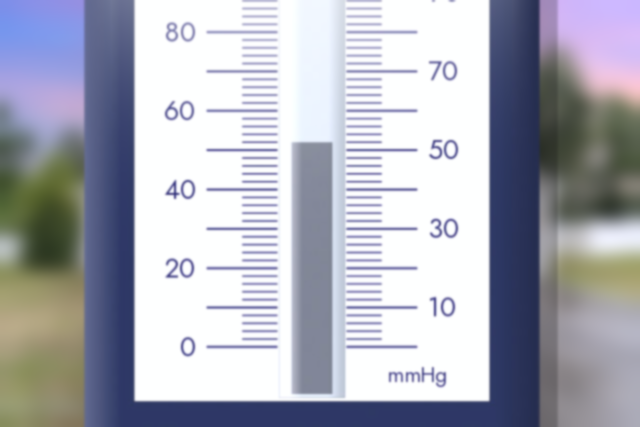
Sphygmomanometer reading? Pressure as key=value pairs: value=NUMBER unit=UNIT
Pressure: value=52 unit=mmHg
